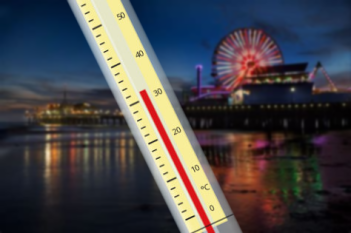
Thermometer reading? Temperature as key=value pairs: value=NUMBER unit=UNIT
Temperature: value=32 unit=°C
